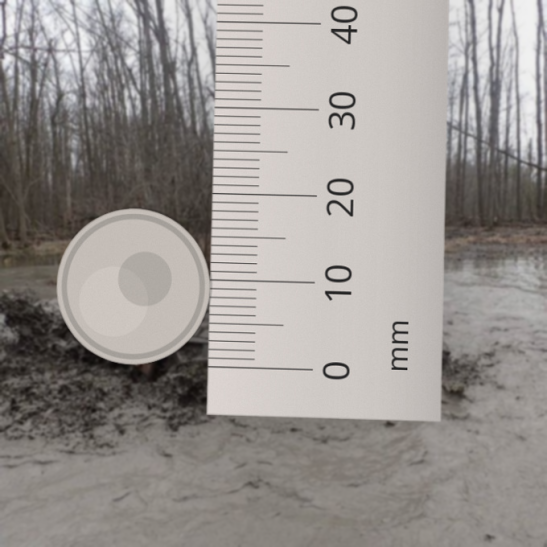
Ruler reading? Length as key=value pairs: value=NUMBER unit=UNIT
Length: value=18 unit=mm
